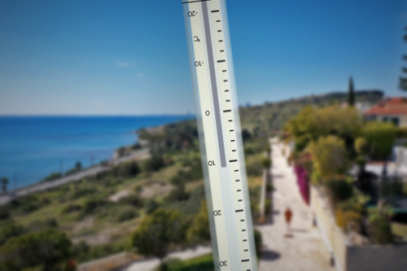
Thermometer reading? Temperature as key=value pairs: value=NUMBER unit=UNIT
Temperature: value=11 unit=°C
